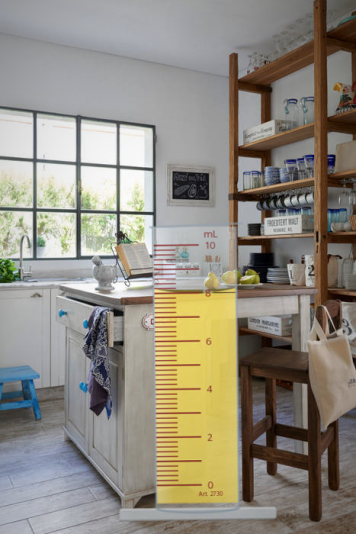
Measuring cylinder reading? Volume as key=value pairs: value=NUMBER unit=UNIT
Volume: value=8 unit=mL
